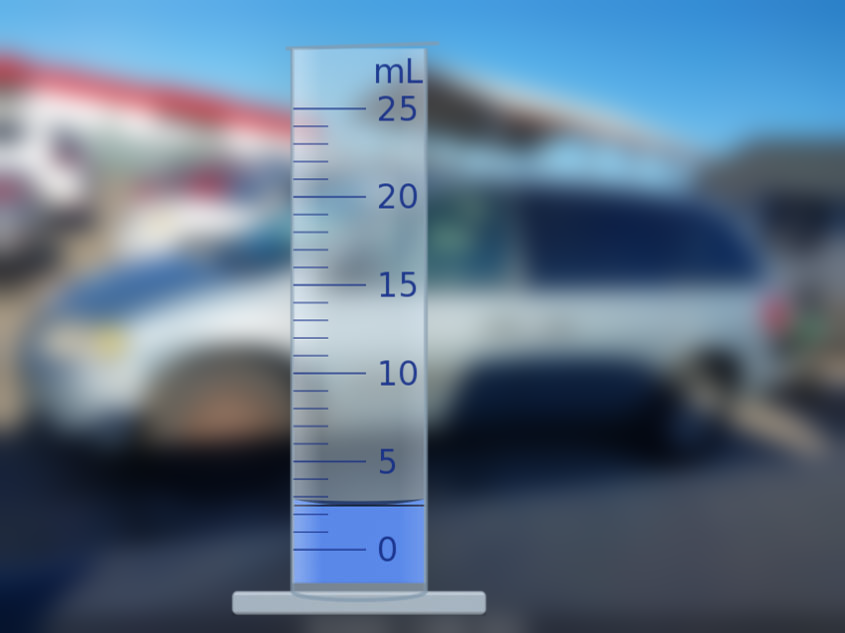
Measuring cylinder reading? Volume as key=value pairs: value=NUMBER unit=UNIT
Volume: value=2.5 unit=mL
